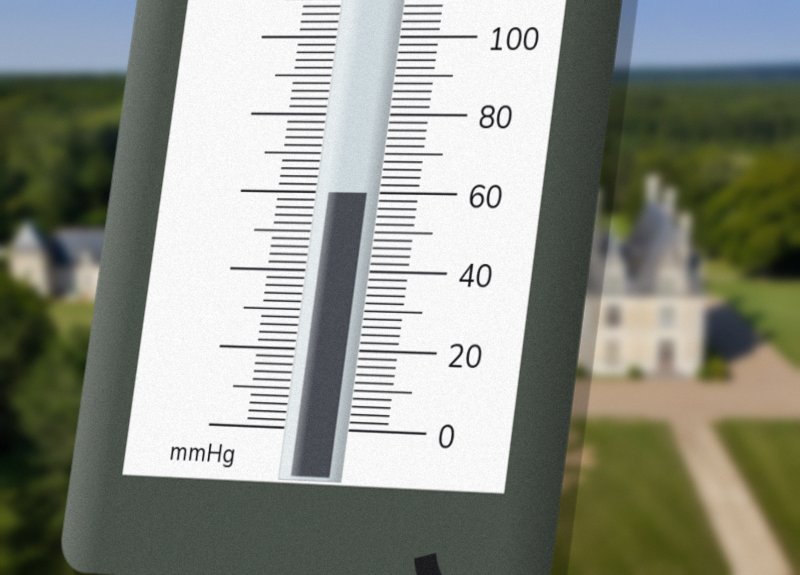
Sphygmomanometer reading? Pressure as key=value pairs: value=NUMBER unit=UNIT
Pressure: value=60 unit=mmHg
